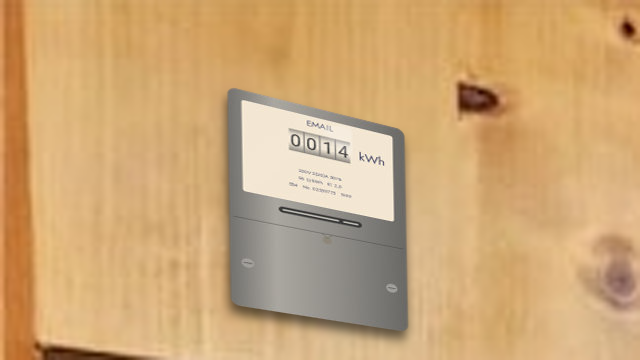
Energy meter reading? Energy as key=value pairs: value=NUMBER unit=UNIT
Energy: value=14 unit=kWh
